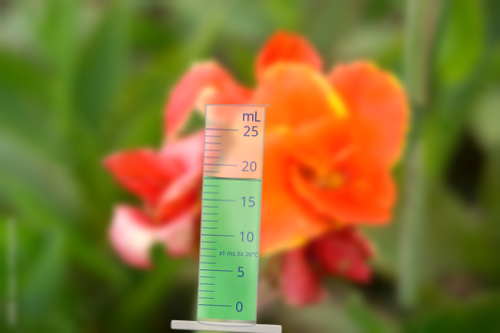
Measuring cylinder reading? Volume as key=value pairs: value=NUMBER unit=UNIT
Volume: value=18 unit=mL
